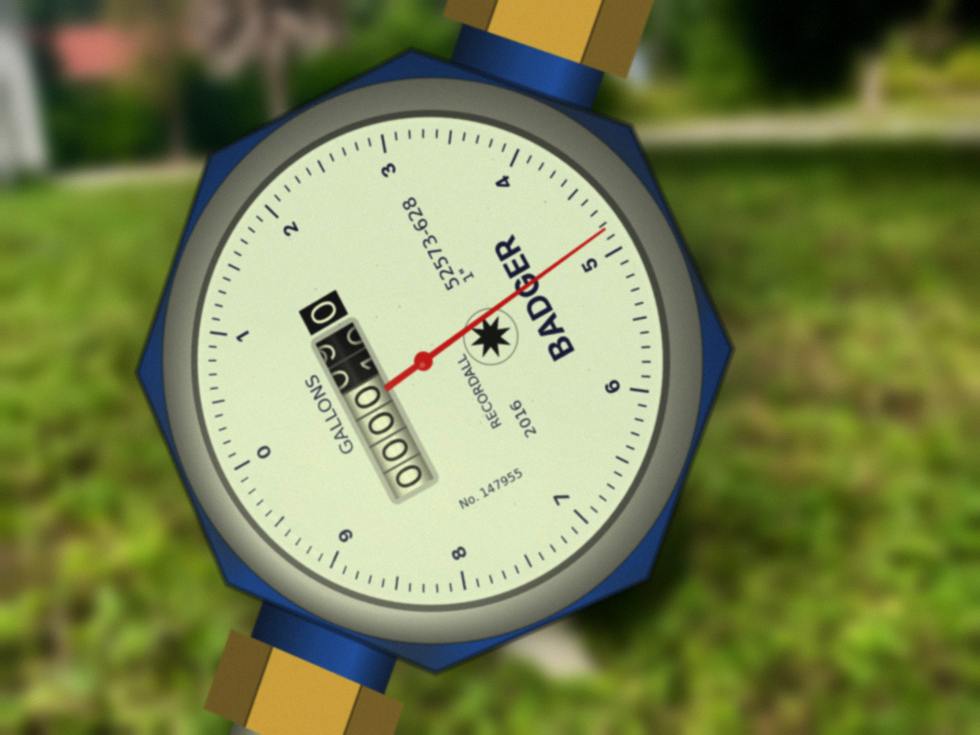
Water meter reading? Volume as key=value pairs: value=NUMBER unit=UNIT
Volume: value=94.8 unit=gal
